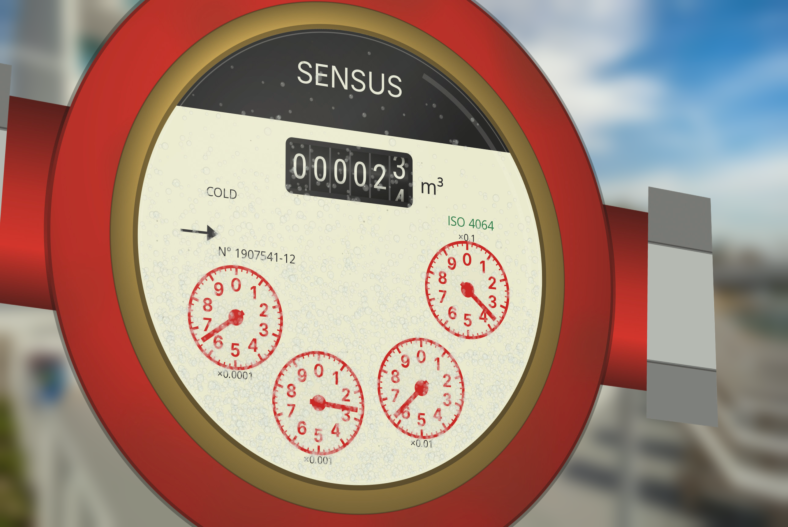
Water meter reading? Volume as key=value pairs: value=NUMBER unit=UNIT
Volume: value=23.3626 unit=m³
